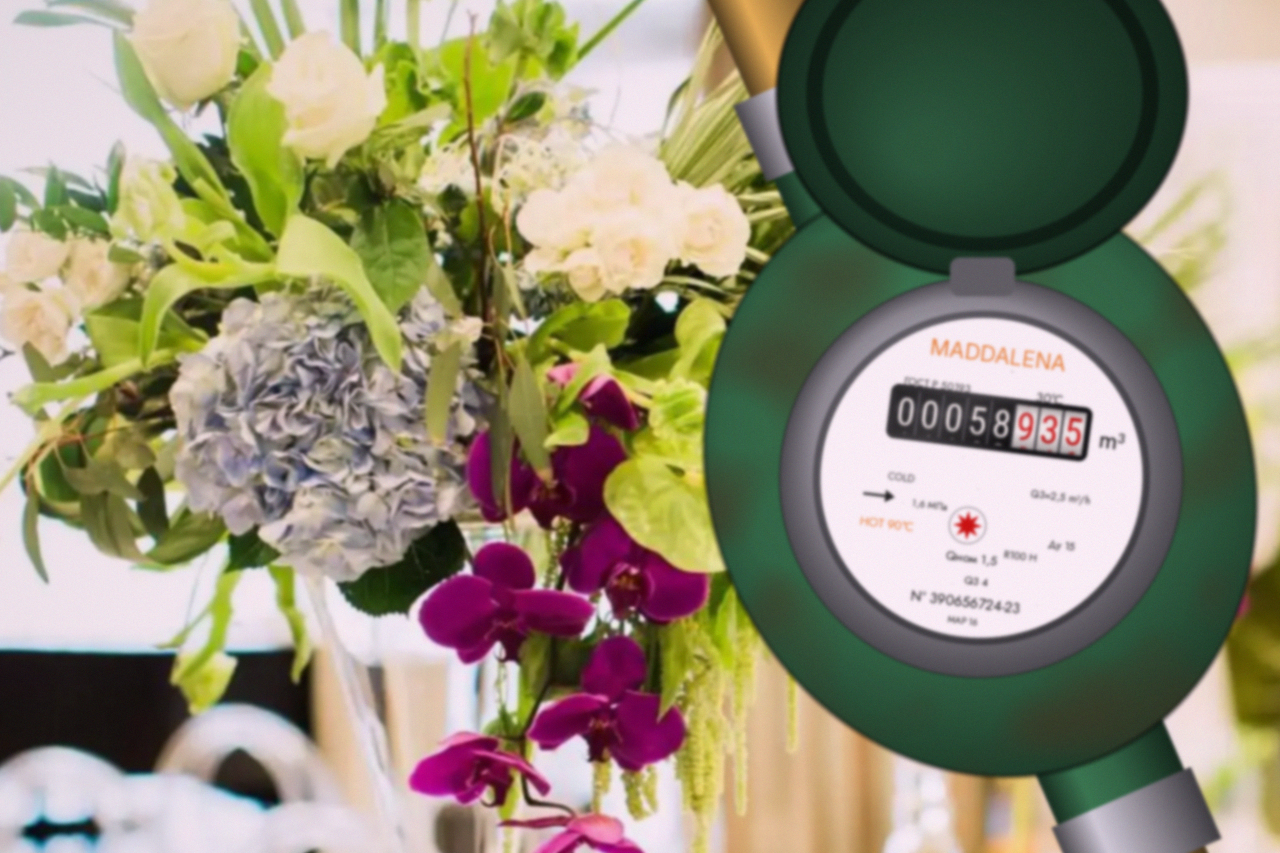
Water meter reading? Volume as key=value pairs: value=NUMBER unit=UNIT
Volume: value=58.935 unit=m³
